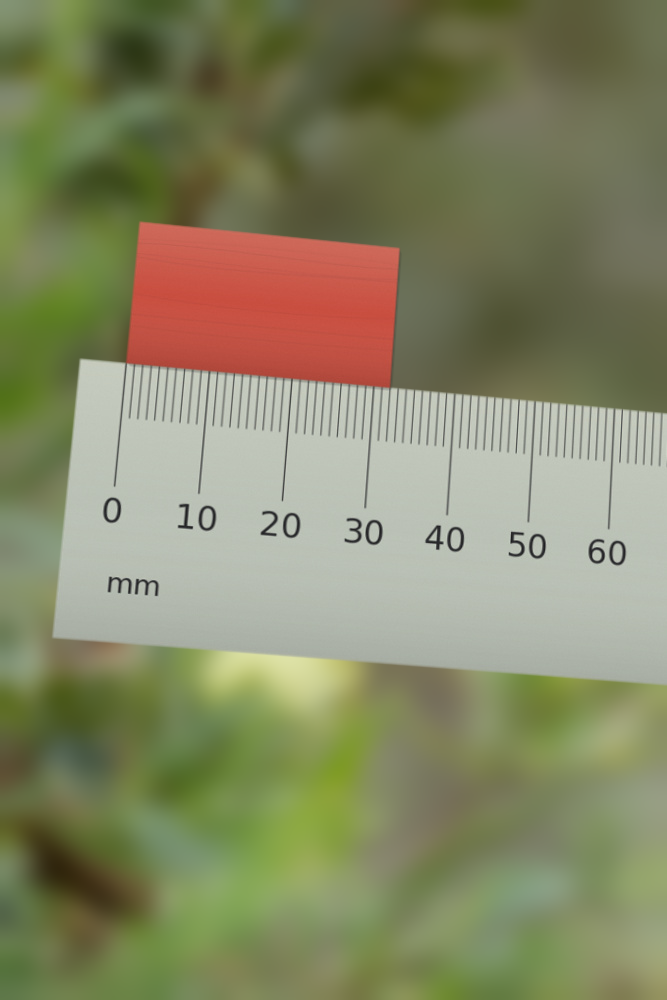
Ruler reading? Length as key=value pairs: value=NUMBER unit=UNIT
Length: value=32 unit=mm
